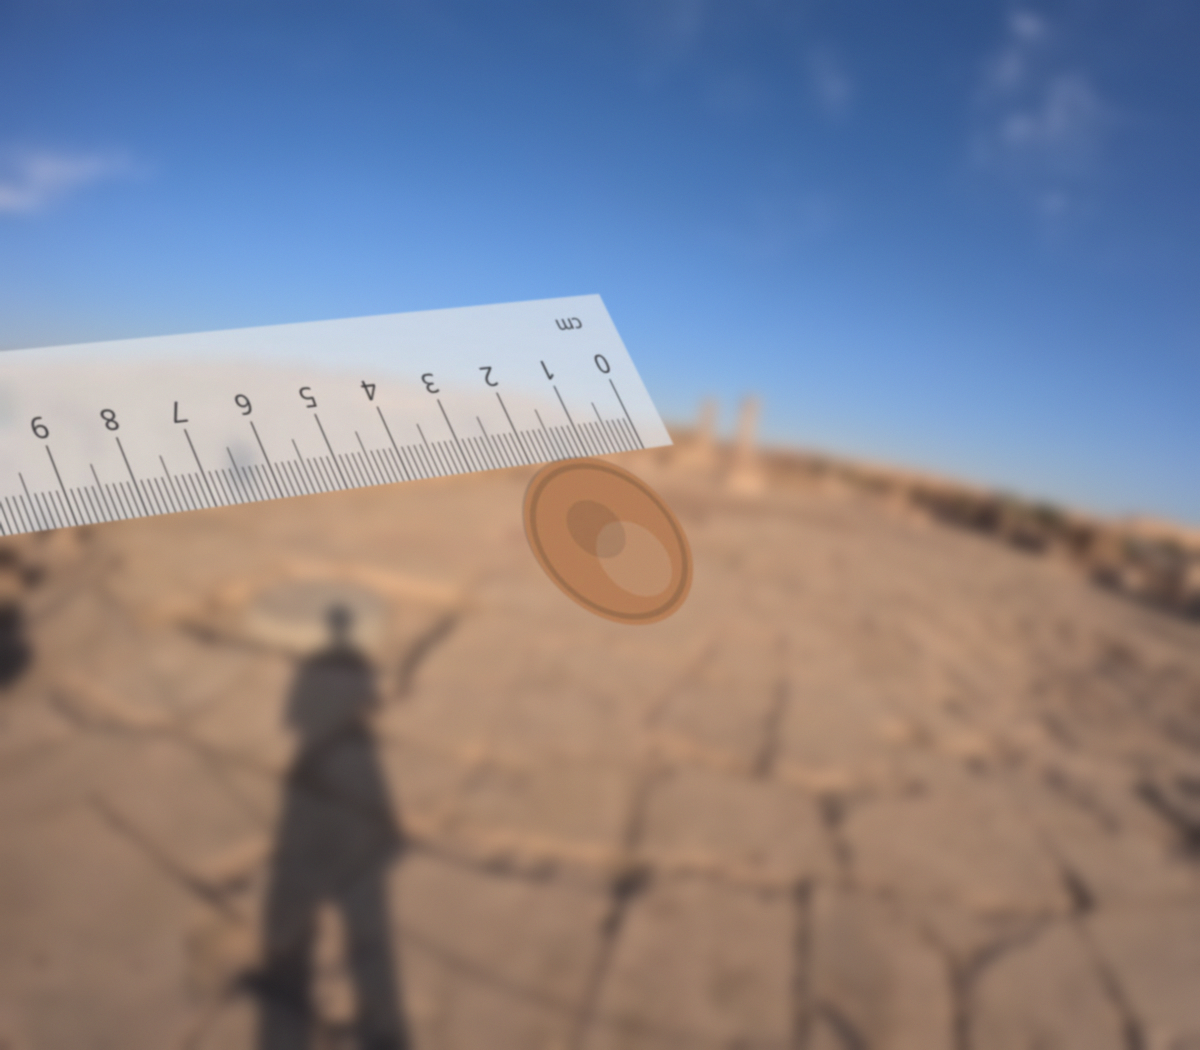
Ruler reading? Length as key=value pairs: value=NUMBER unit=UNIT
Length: value=2.6 unit=cm
